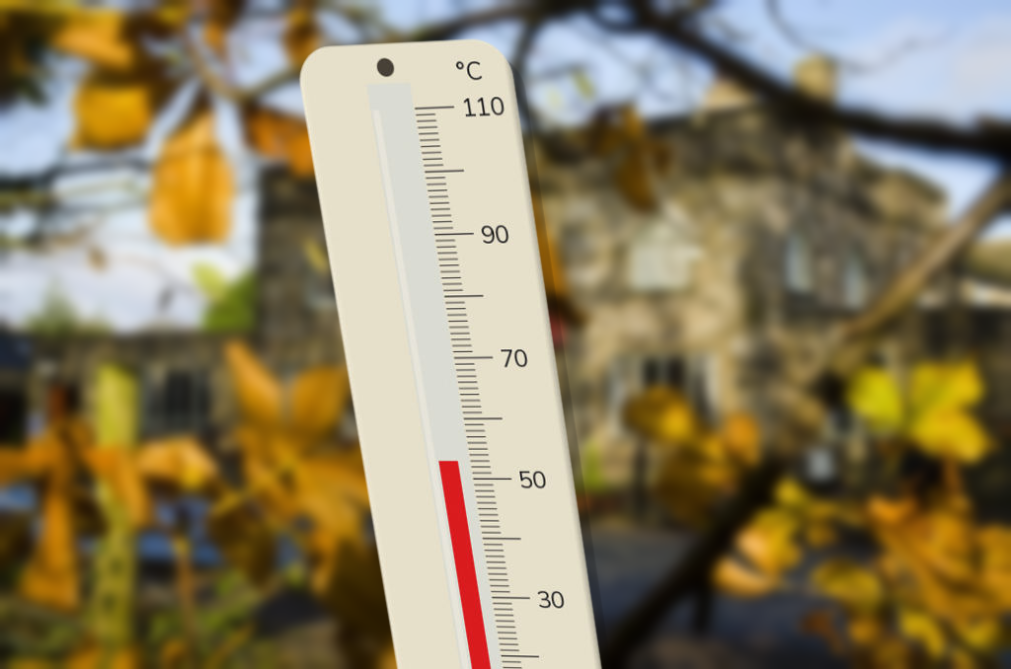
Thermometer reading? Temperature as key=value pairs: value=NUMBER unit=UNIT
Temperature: value=53 unit=°C
